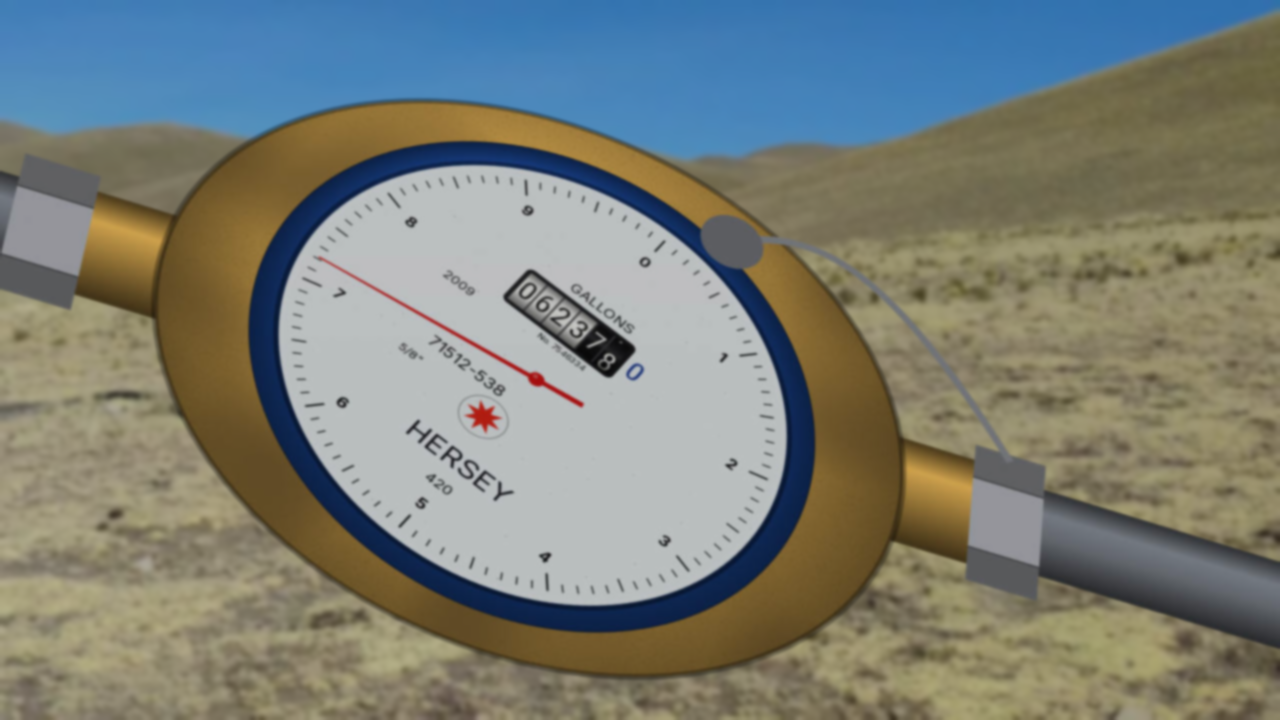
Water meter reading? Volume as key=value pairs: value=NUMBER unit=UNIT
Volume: value=623777.2 unit=gal
